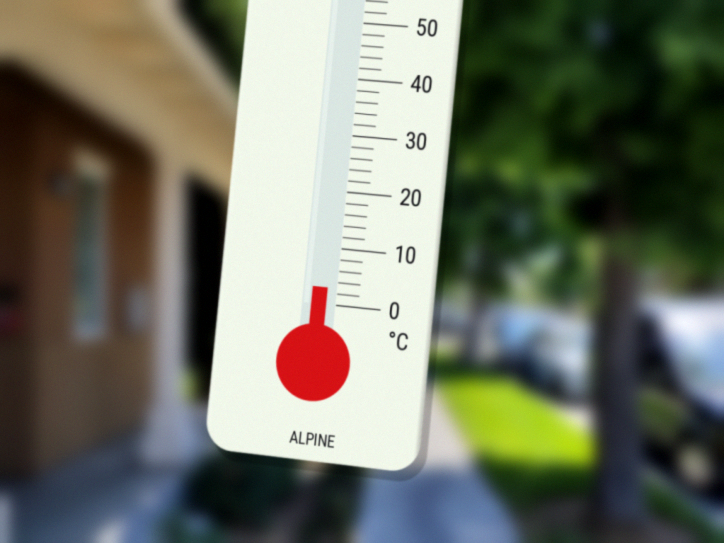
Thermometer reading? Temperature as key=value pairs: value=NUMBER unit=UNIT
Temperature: value=3 unit=°C
